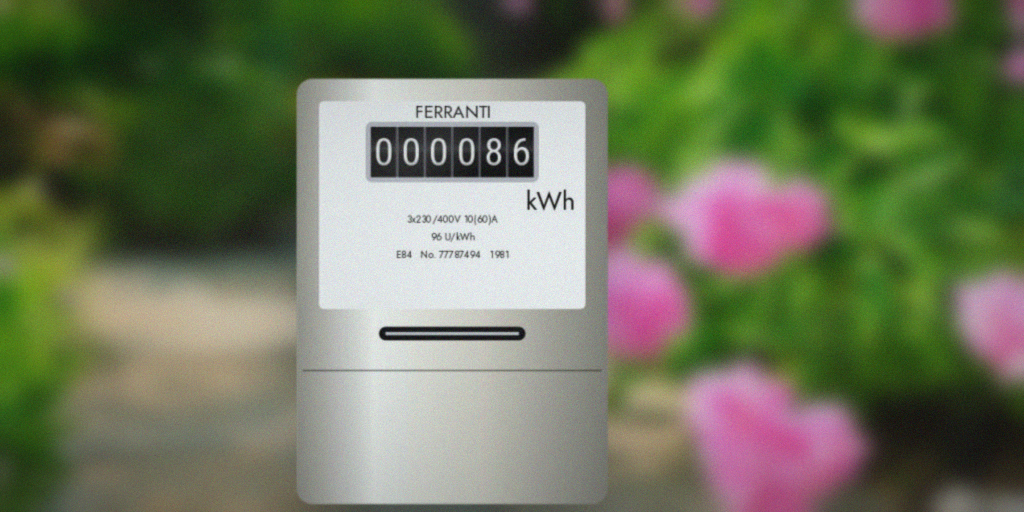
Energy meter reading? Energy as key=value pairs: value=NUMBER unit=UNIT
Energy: value=86 unit=kWh
